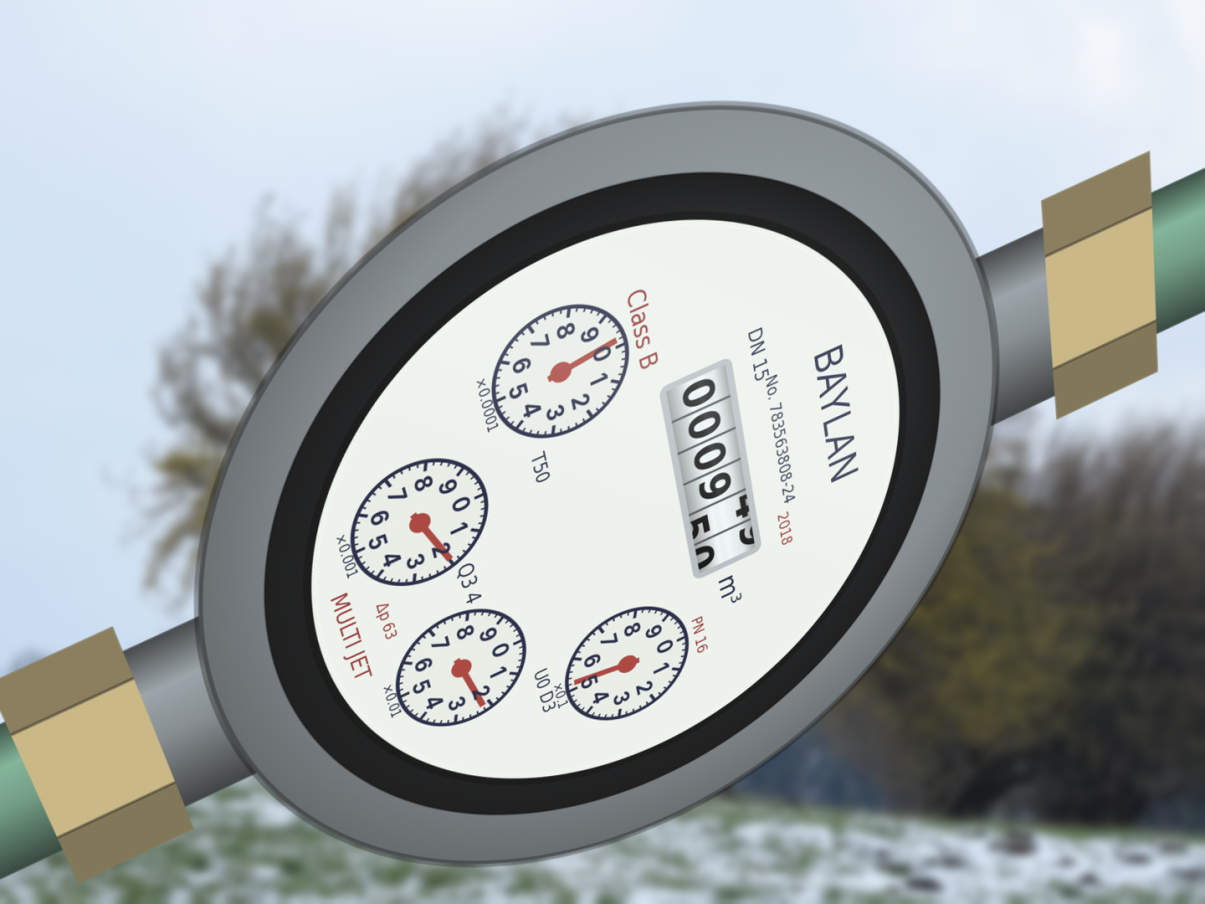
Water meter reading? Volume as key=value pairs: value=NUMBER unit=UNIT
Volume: value=949.5219 unit=m³
